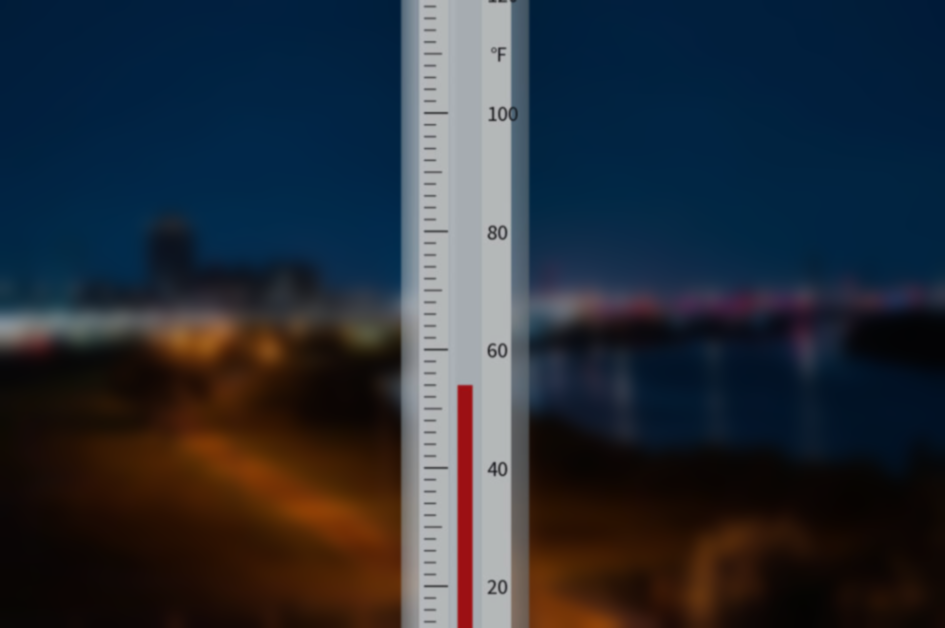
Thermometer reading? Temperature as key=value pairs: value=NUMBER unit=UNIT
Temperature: value=54 unit=°F
